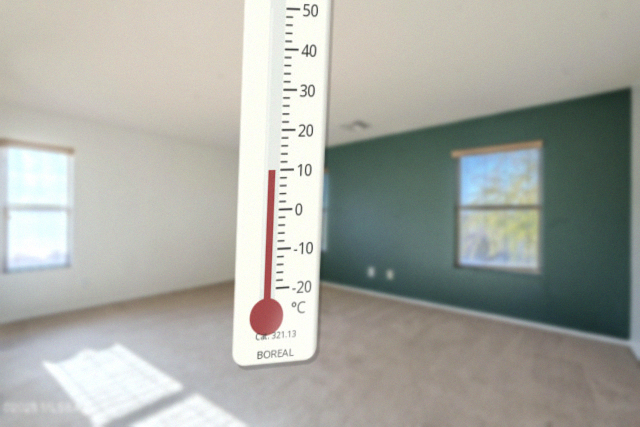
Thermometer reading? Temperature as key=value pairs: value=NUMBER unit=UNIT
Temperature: value=10 unit=°C
